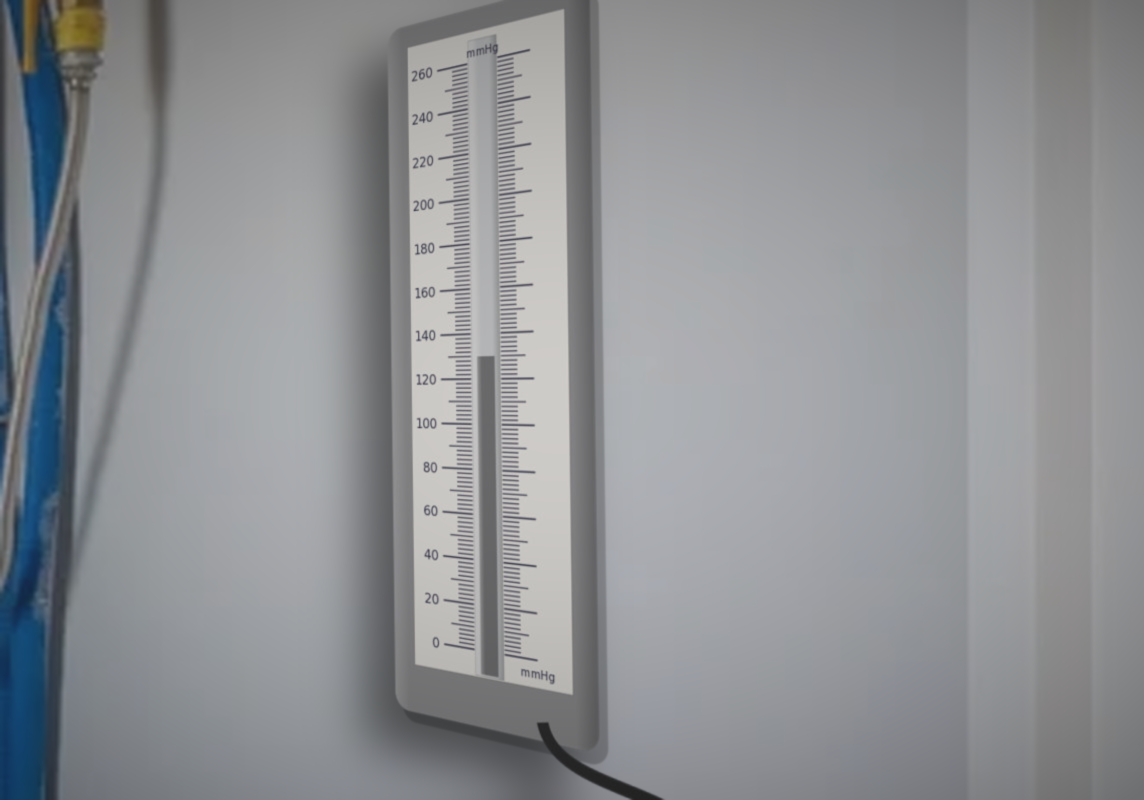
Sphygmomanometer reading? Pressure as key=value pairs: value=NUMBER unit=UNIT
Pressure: value=130 unit=mmHg
